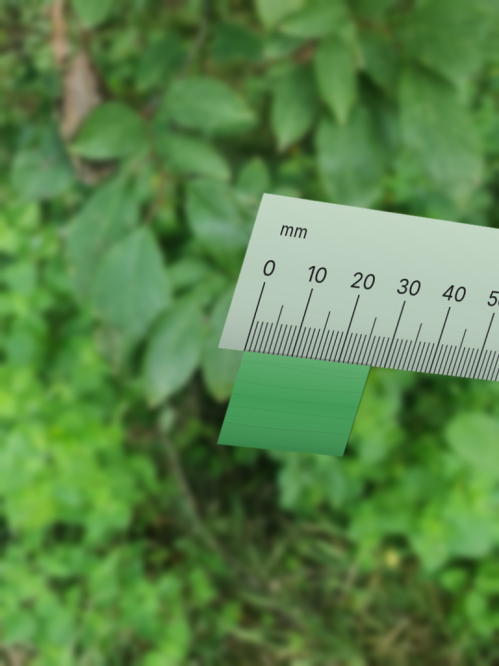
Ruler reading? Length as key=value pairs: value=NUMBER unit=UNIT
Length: value=27 unit=mm
